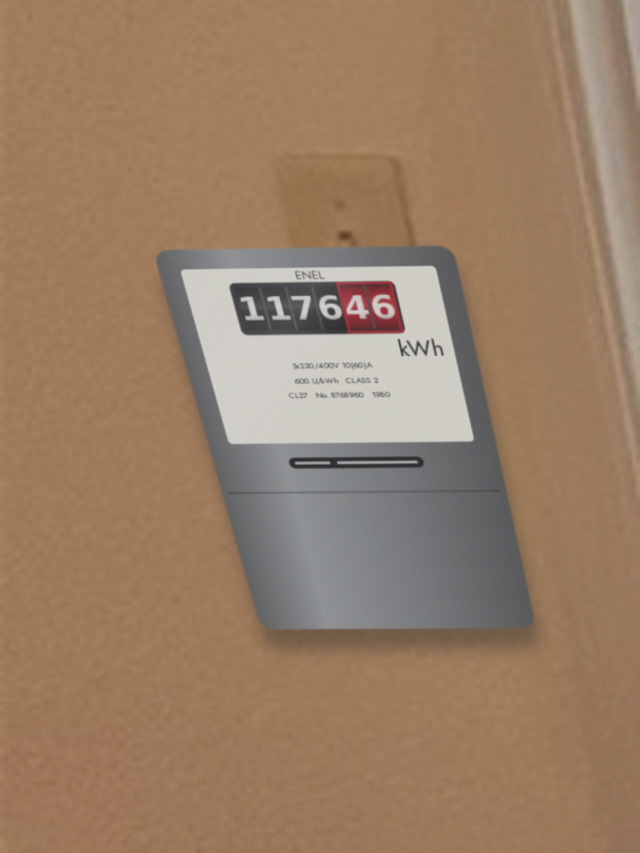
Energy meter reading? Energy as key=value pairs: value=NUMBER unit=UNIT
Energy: value=1176.46 unit=kWh
